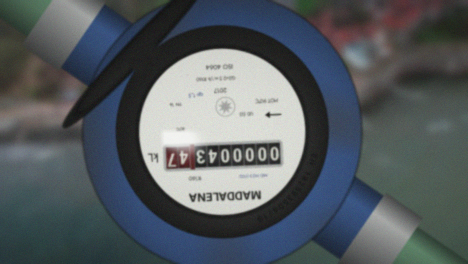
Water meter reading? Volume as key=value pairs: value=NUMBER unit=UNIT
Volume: value=43.47 unit=kL
